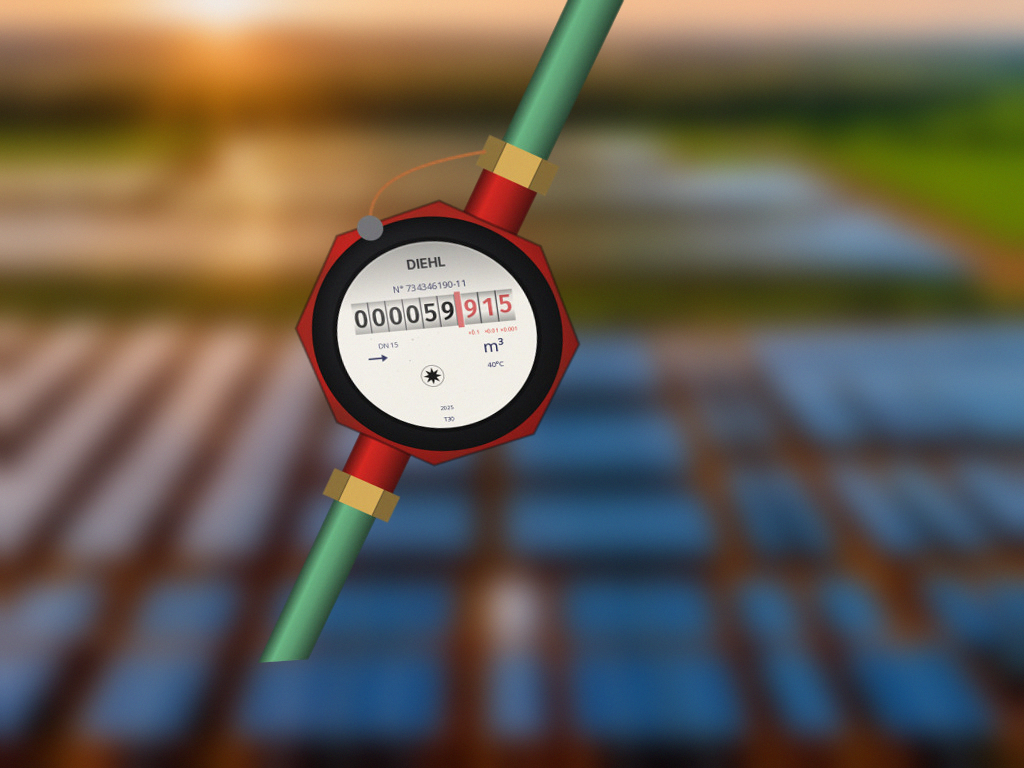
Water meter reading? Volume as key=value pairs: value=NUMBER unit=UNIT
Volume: value=59.915 unit=m³
